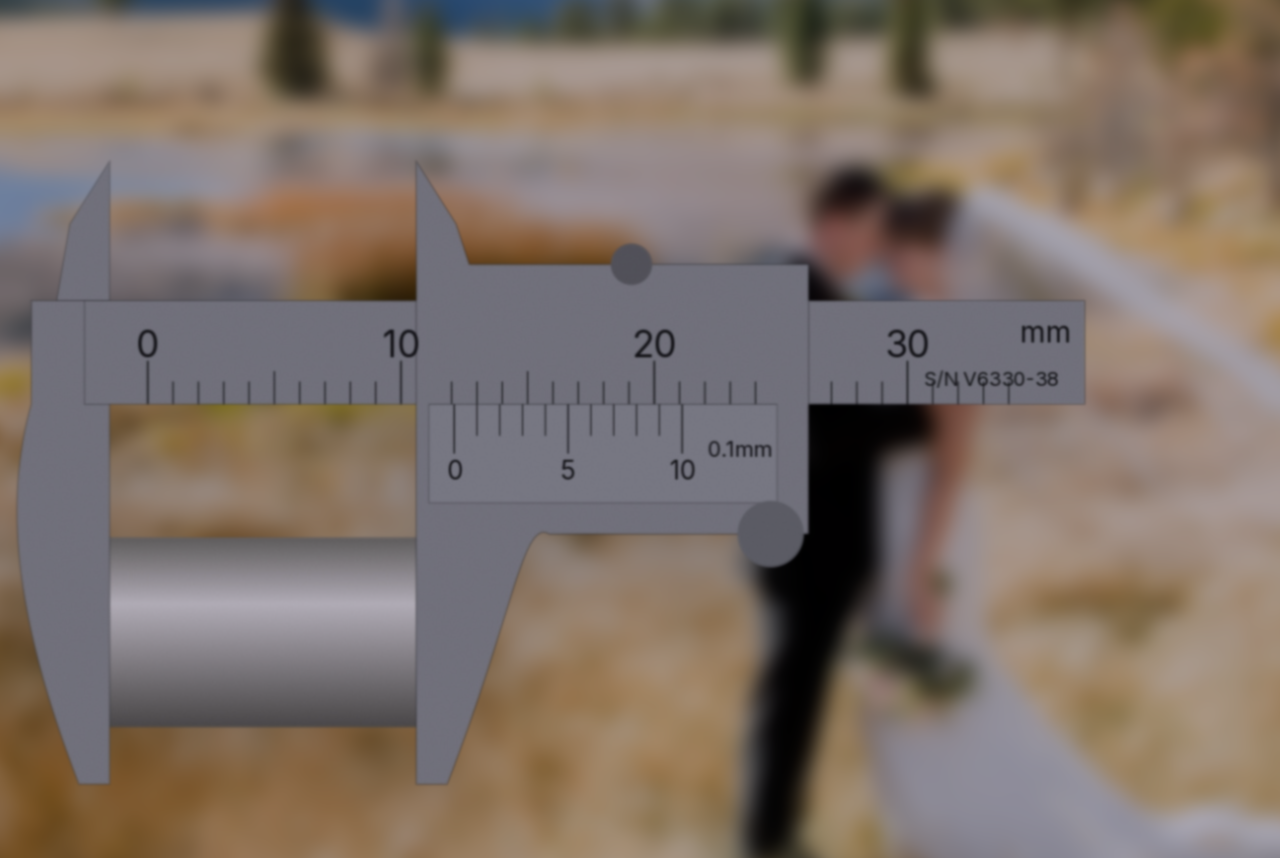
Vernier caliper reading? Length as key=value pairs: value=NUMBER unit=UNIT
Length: value=12.1 unit=mm
